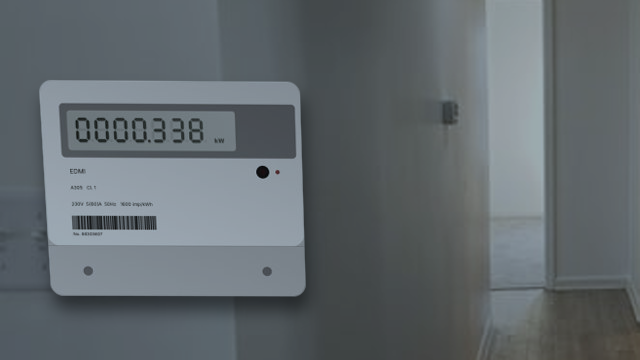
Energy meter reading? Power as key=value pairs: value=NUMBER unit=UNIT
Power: value=0.338 unit=kW
